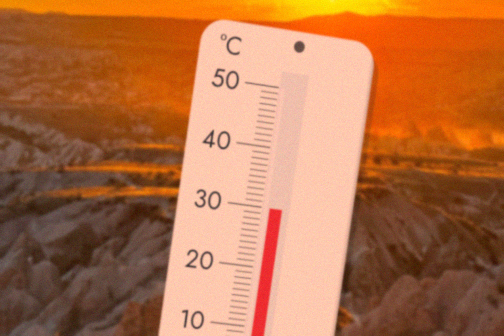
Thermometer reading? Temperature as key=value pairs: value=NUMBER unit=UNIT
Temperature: value=30 unit=°C
